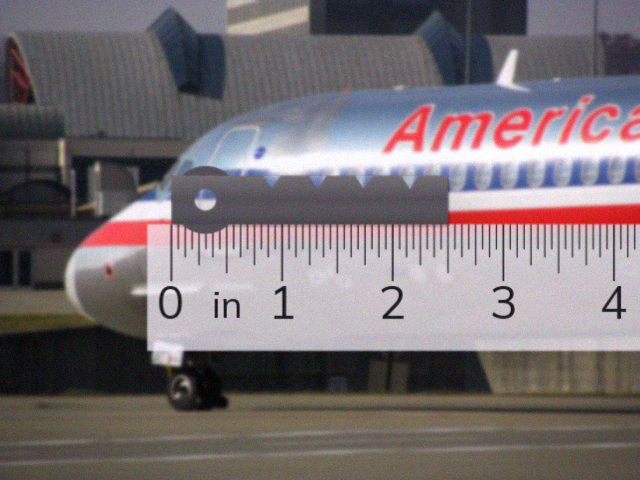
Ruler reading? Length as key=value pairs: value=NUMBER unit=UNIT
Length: value=2.5 unit=in
